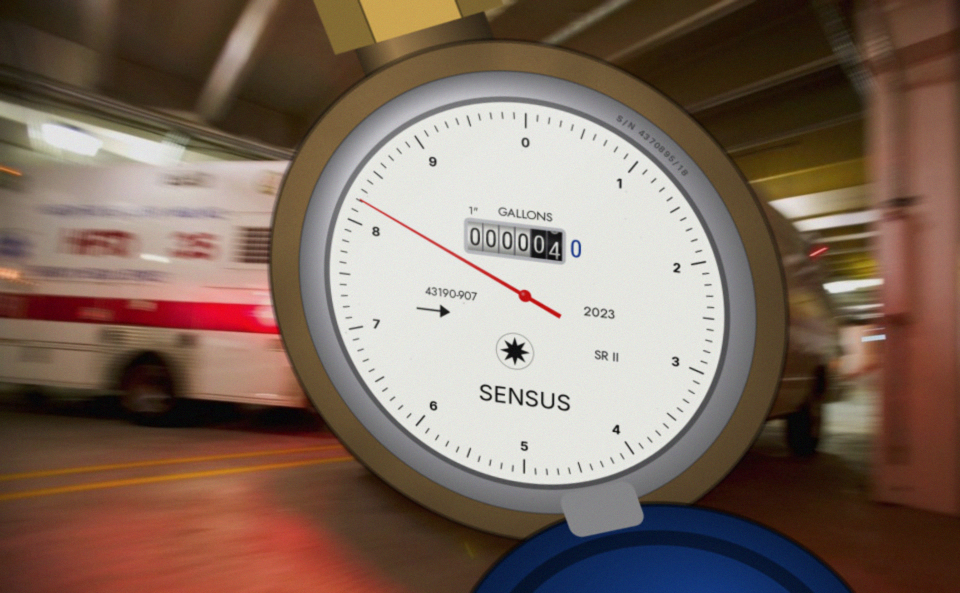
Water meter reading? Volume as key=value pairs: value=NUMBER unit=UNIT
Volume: value=38.2 unit=gal
